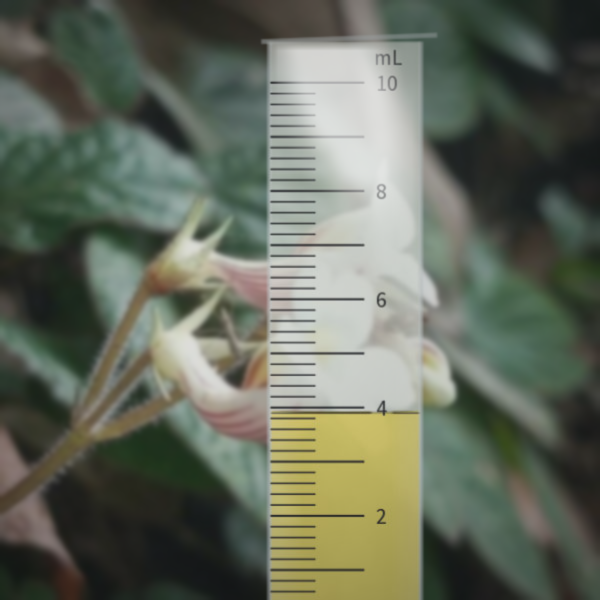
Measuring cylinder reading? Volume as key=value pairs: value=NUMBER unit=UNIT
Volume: value=3.9 unit=mL
